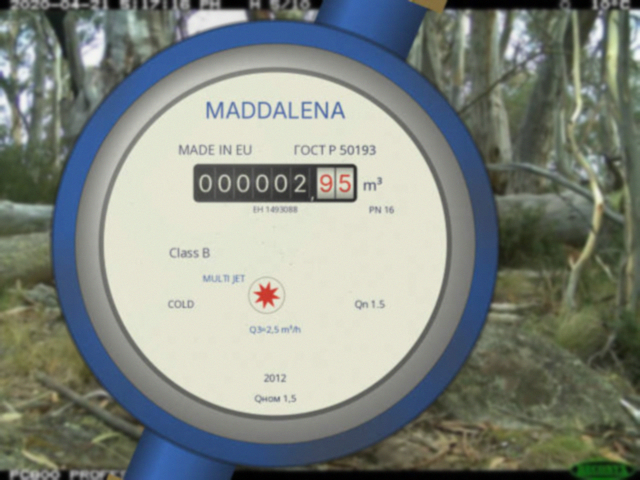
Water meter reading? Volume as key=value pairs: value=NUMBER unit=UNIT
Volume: value=2.95 unit=m³
